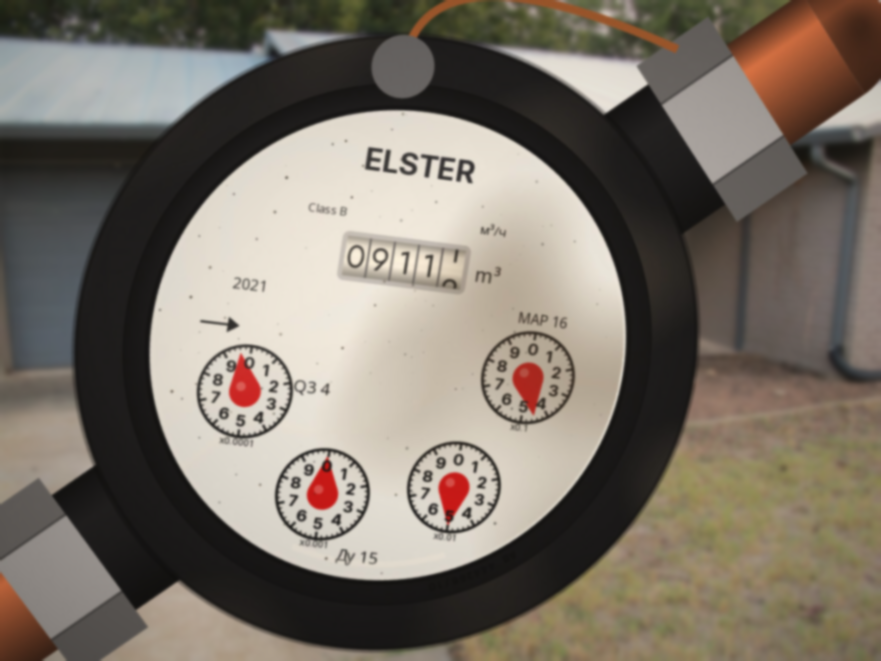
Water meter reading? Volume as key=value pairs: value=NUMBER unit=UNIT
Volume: value=9111.4499 unit=m³
